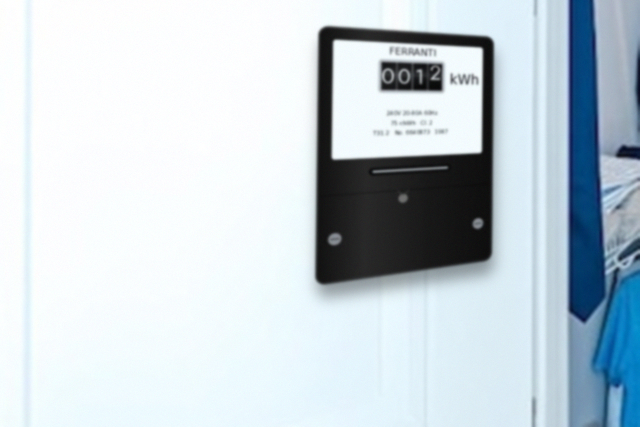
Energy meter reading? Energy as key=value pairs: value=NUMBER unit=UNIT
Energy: value=12 unit=kWh
